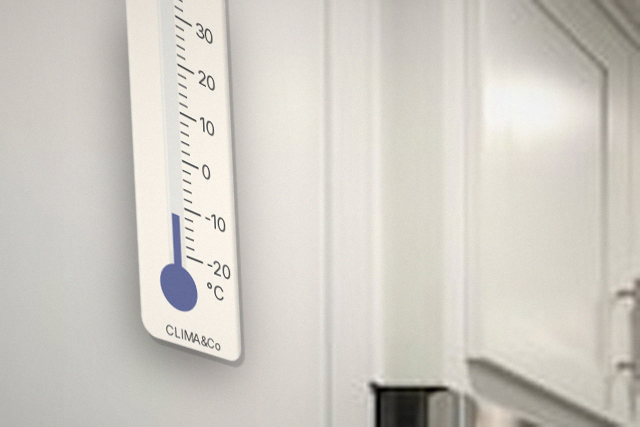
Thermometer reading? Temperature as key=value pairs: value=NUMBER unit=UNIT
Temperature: value=-12 unit=°C
